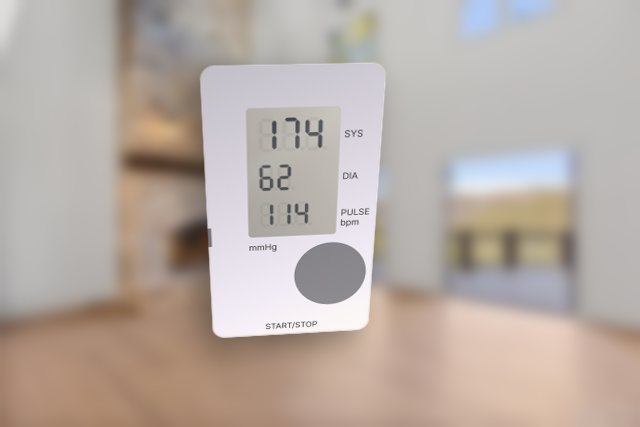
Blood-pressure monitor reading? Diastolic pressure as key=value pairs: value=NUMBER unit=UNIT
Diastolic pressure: value=62 unit=mmHg
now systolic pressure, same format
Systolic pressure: value=174 unit=mmHg
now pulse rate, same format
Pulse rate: value=114 unit=bpm
